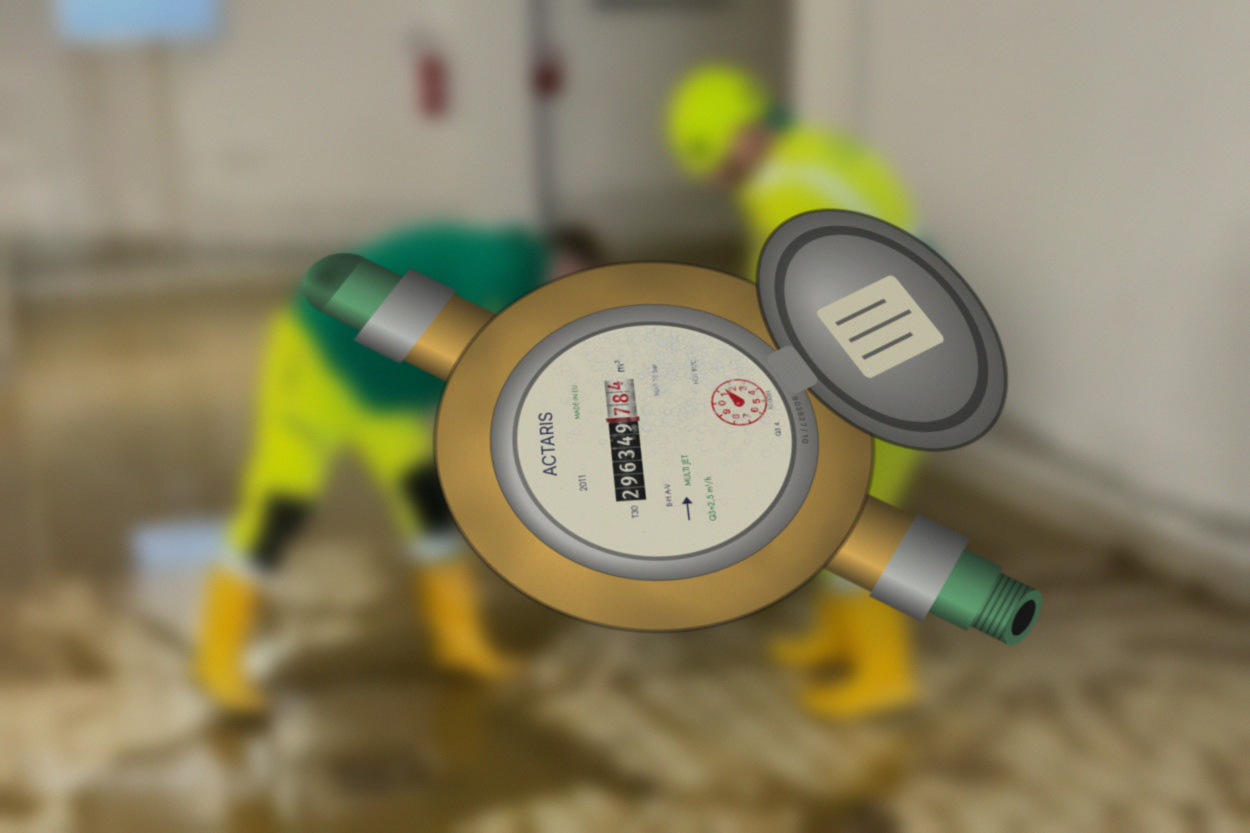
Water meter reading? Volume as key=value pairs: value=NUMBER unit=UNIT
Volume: value=296349.7841 unit=m³
